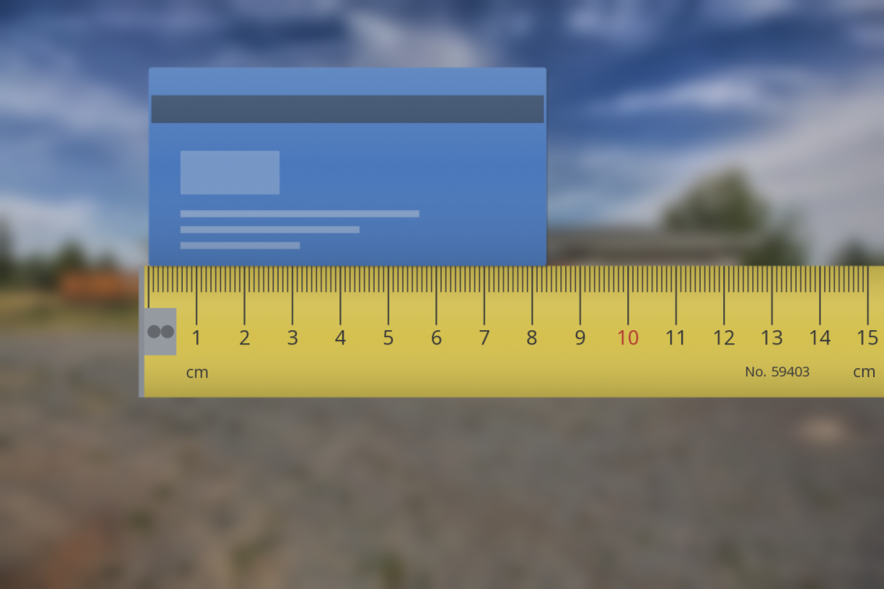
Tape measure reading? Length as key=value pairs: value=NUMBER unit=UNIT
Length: value=8.3 unit=cm
